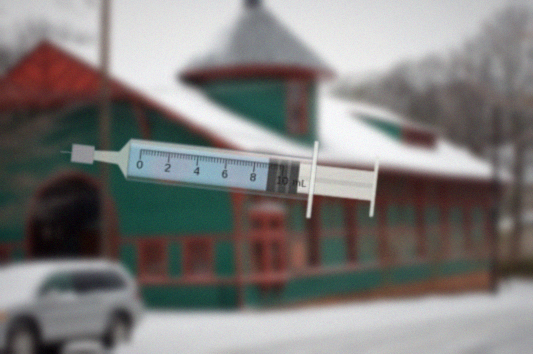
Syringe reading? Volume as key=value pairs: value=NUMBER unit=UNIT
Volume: value=9 unit=mL
